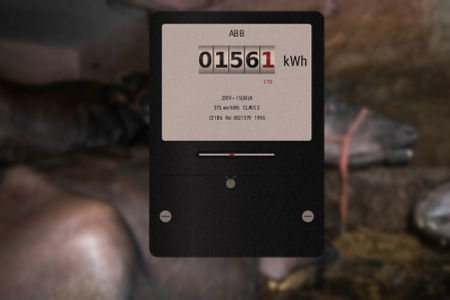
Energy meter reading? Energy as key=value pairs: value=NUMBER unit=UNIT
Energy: value=156.1 unit=kWh
